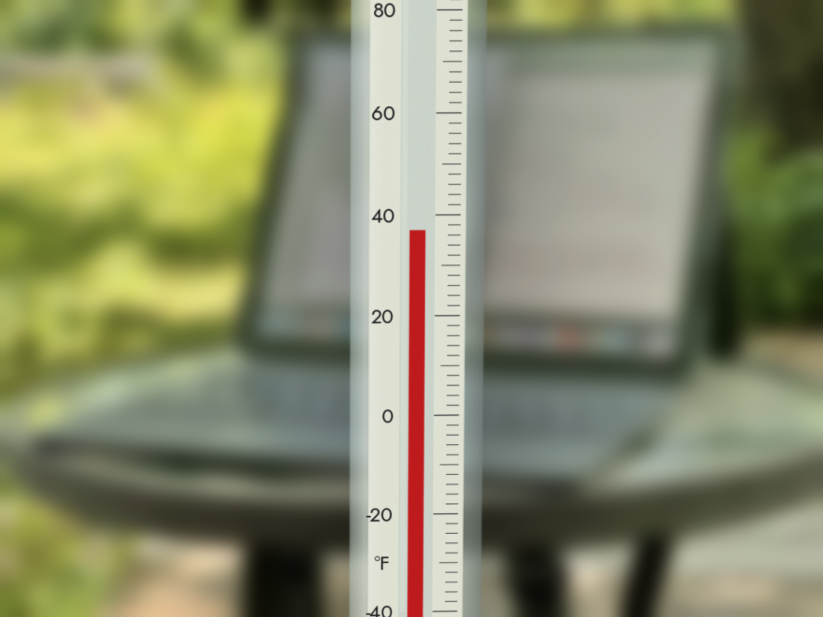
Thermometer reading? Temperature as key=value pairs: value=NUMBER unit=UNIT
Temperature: value=37 unit=°F
